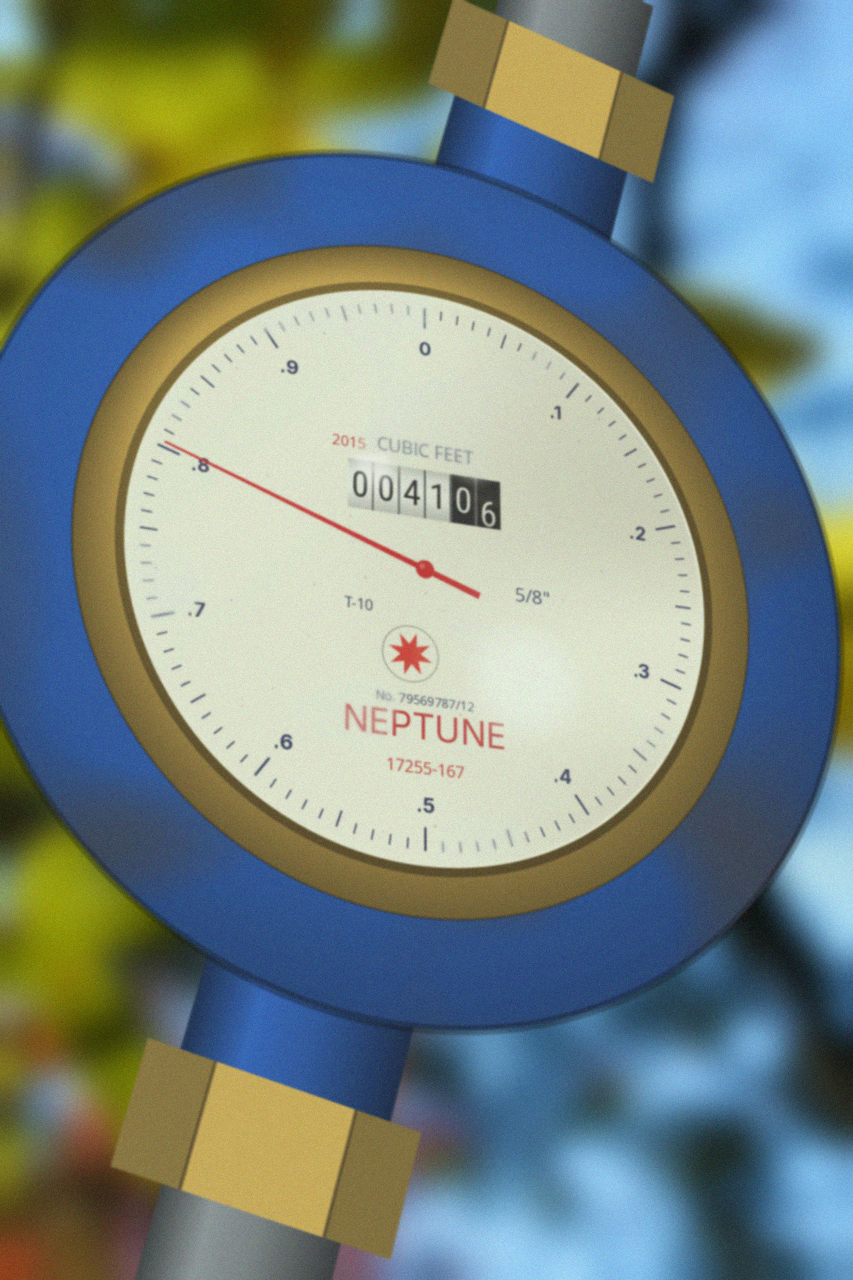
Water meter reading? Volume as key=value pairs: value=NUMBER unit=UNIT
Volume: value=4105.80 unit=ft³
